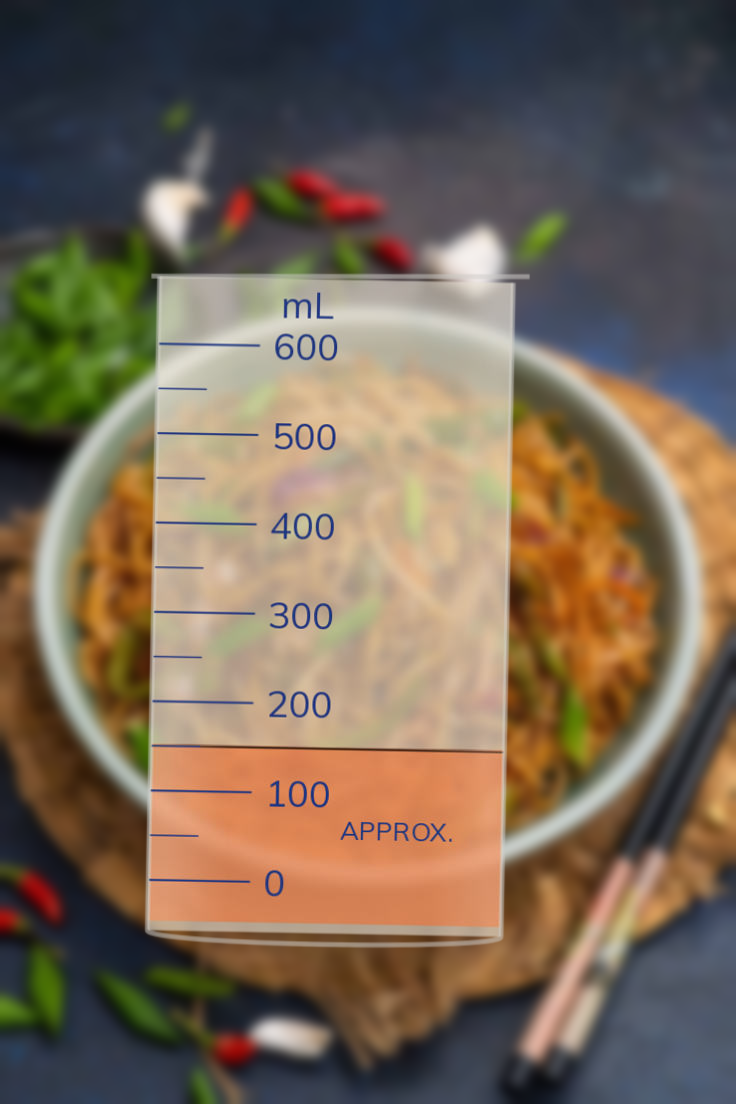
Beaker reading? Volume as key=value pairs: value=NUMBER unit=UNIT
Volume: value=150 unit=mL
